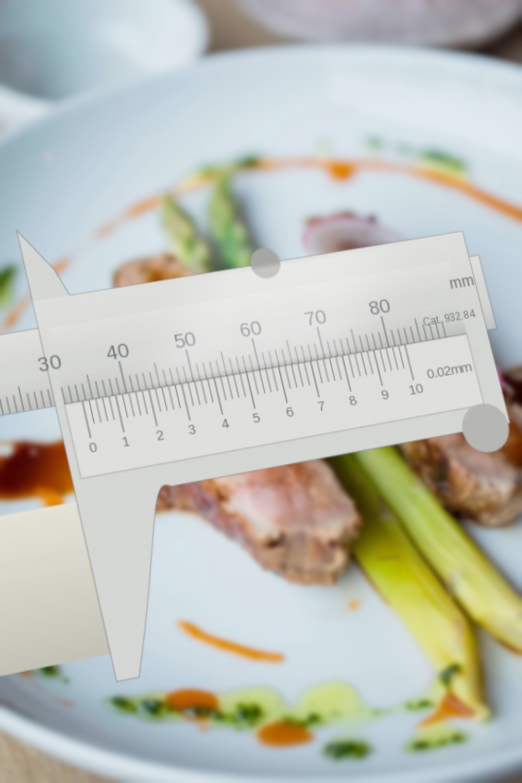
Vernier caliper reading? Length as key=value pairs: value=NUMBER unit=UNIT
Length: value=33.5 unit=mm
